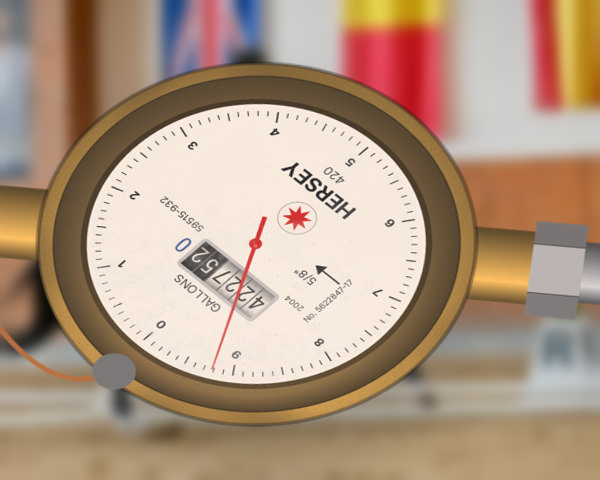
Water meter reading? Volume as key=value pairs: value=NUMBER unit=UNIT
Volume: value=4227519.2 unit=gal
